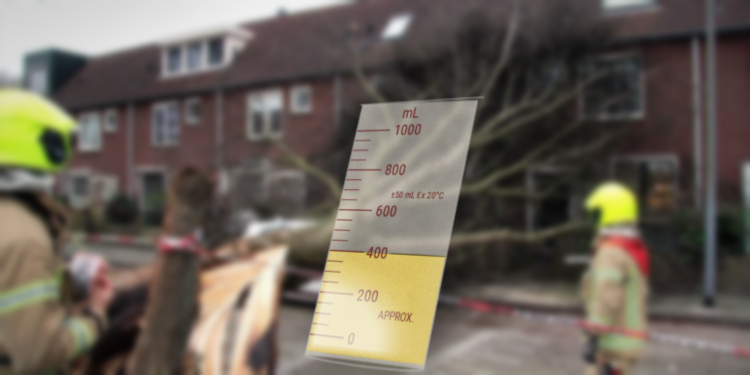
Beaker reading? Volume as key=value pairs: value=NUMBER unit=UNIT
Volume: value=400 unit=mL
